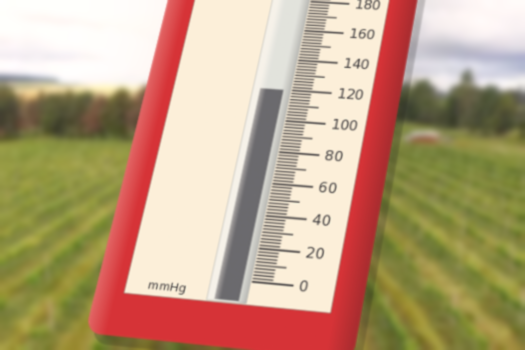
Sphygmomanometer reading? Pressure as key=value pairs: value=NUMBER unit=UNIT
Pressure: value=120 unit=mmHg
